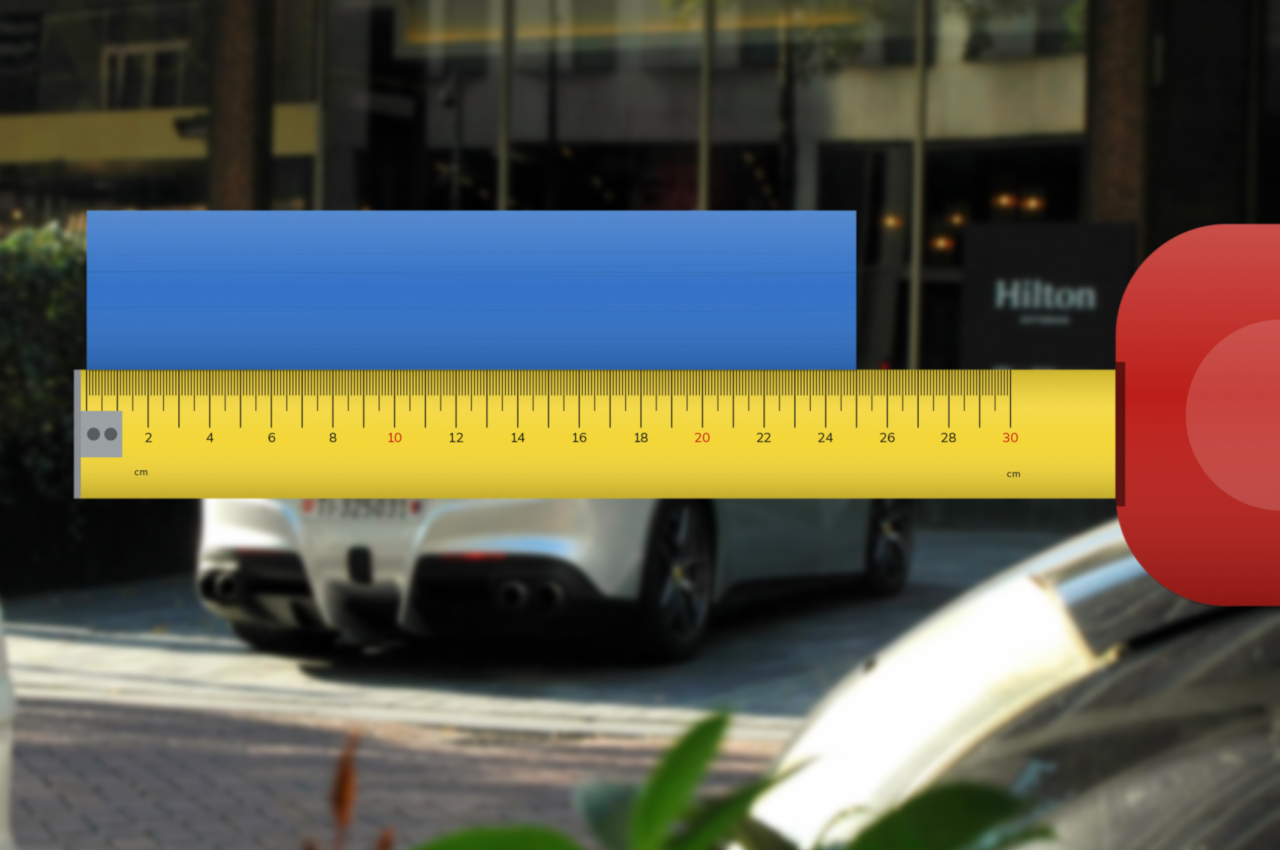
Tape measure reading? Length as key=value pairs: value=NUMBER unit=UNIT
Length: value=25 unit=cm
